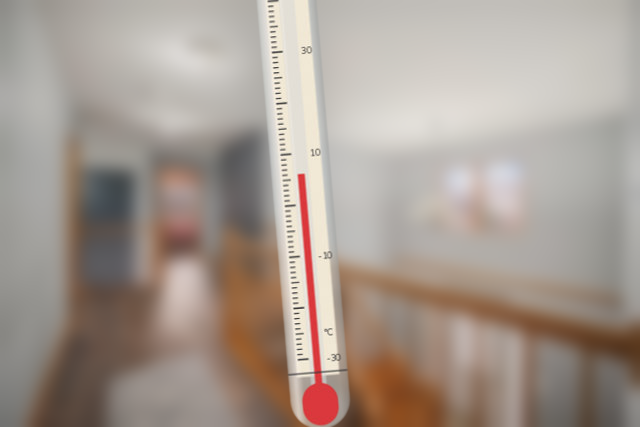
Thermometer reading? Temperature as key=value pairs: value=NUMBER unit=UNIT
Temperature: value=6 unit=°C
